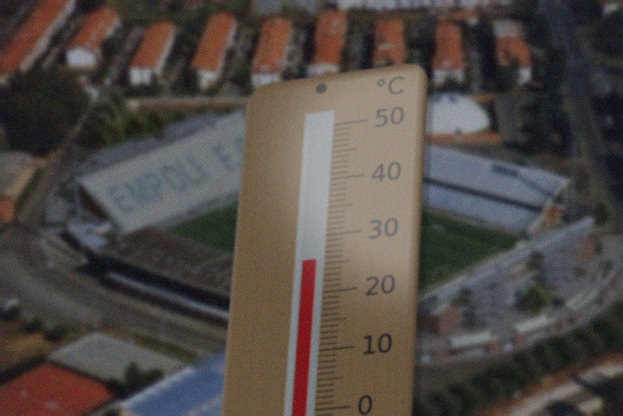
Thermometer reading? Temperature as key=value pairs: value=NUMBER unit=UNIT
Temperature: value=26 unit=°C
